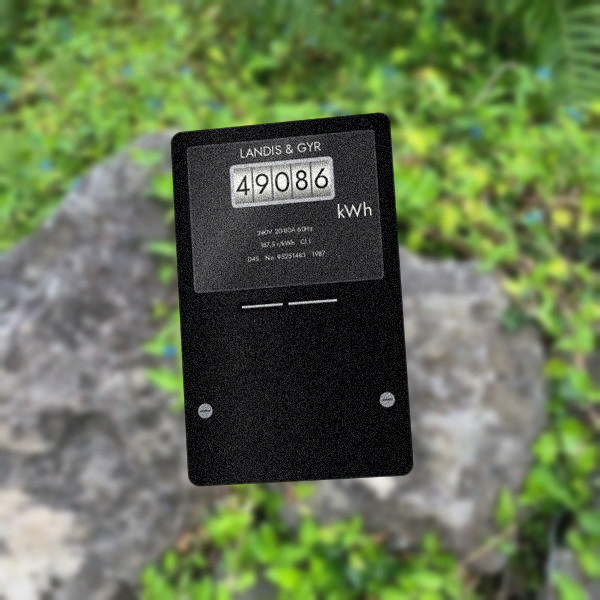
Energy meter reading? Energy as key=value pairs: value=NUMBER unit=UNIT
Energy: value=49086 unit=kWh
